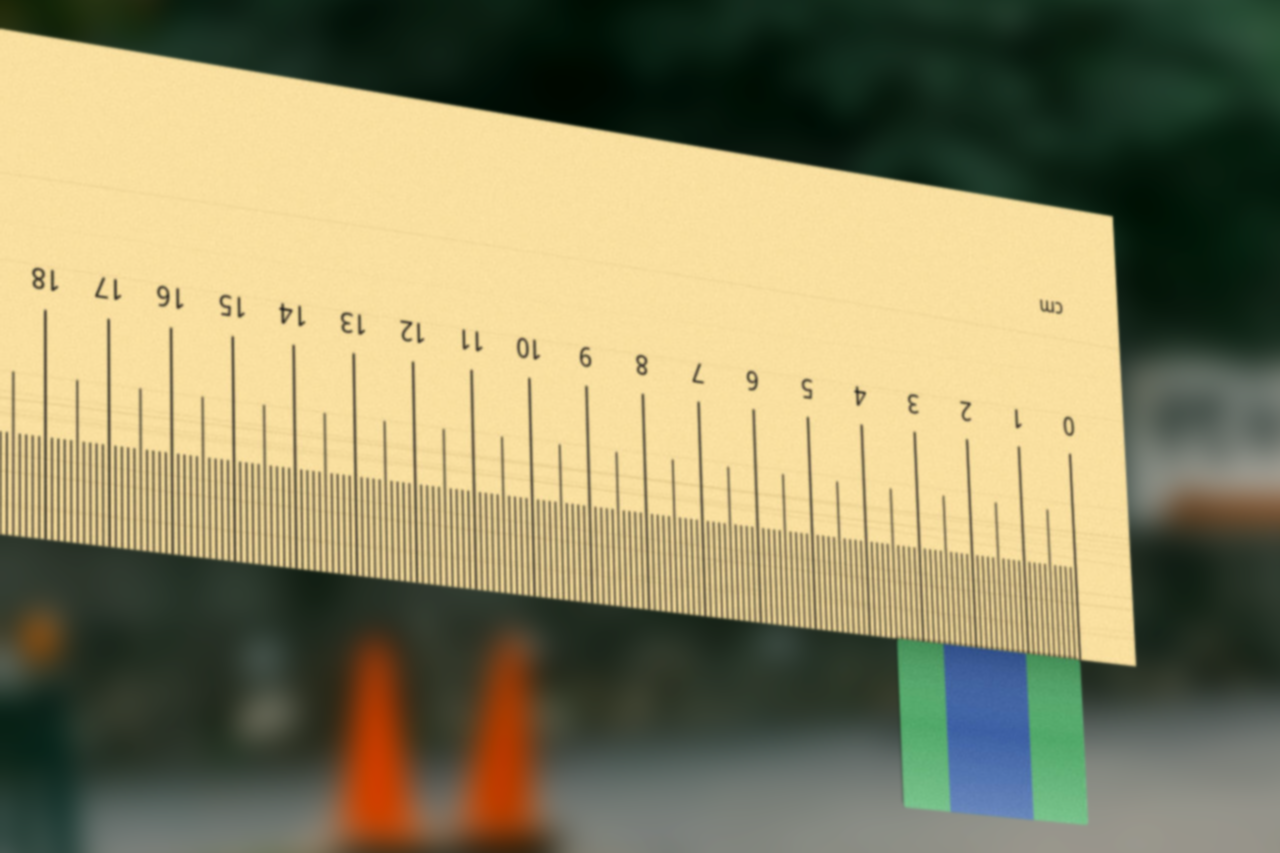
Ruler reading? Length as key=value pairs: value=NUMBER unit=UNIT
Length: value=3.5 unit=cm
